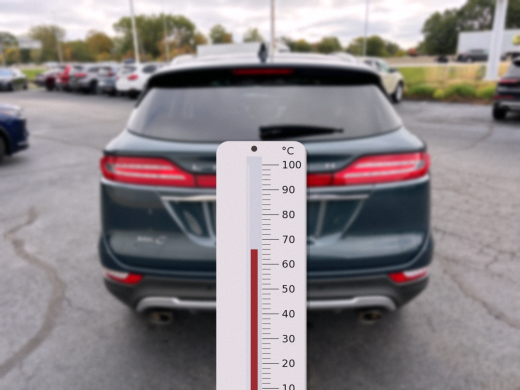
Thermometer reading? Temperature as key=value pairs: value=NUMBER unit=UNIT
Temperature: value=66 unit=°C
